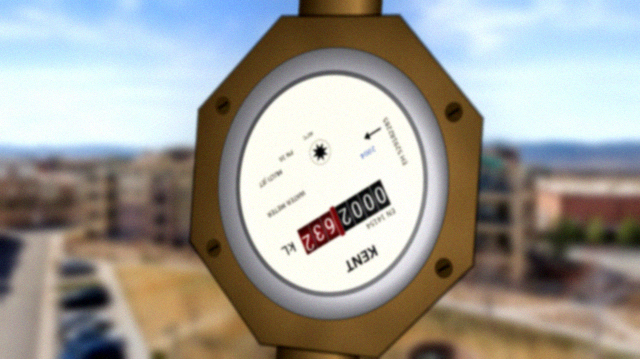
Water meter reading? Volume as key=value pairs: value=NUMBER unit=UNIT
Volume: value=2.632 unit=kL
